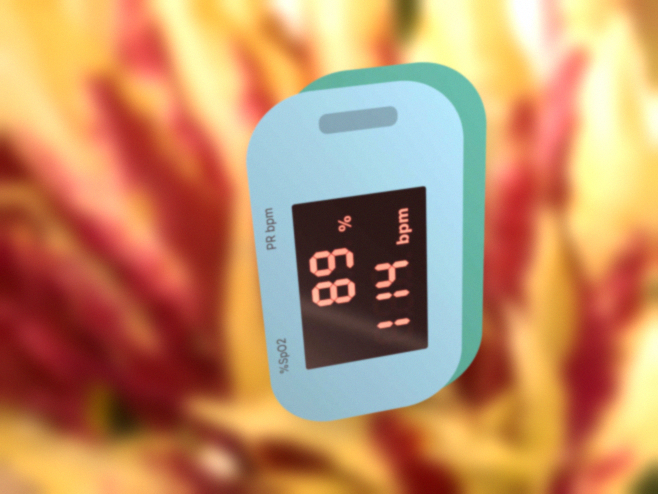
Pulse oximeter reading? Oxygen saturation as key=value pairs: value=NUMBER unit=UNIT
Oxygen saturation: value=89 unit=%
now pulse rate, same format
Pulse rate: value=114 unit=bpm
